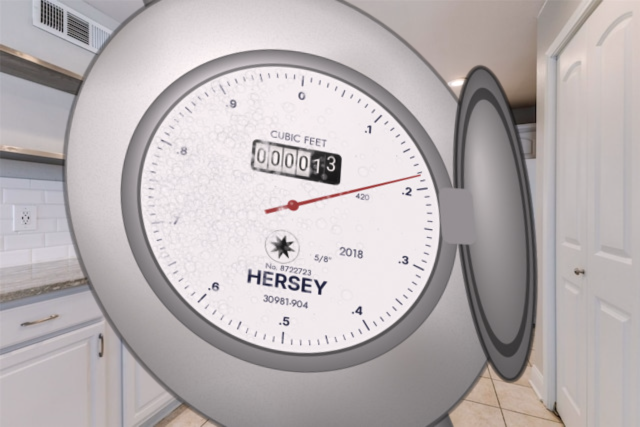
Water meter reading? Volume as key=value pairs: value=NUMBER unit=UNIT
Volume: value=13.18 unit=ft³
